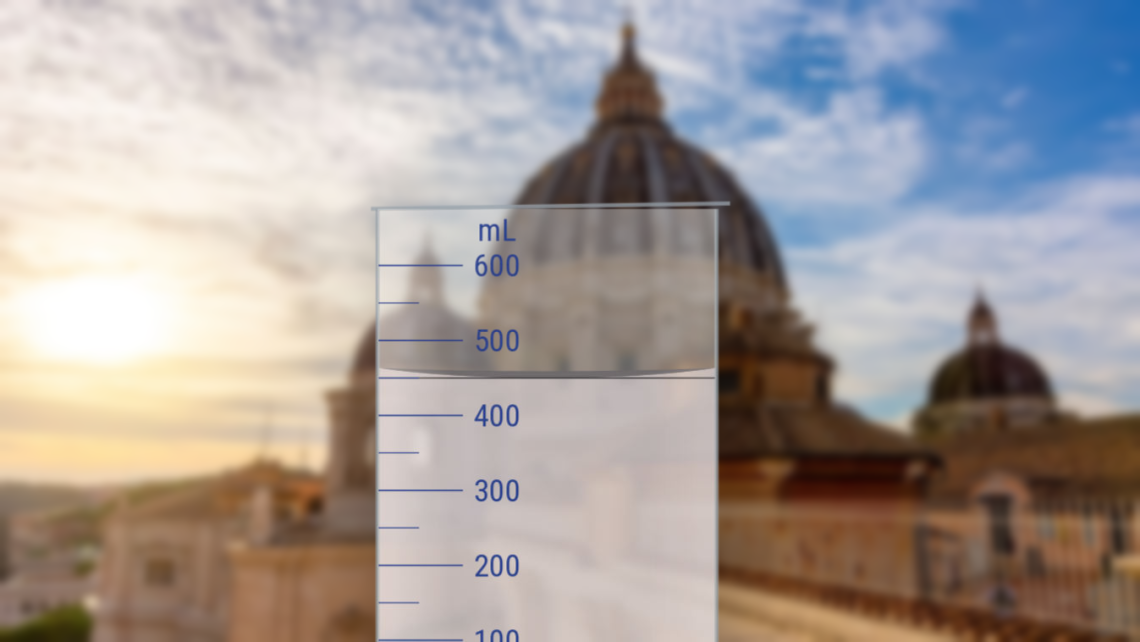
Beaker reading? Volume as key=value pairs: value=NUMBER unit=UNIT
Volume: value=450 unit=mL
